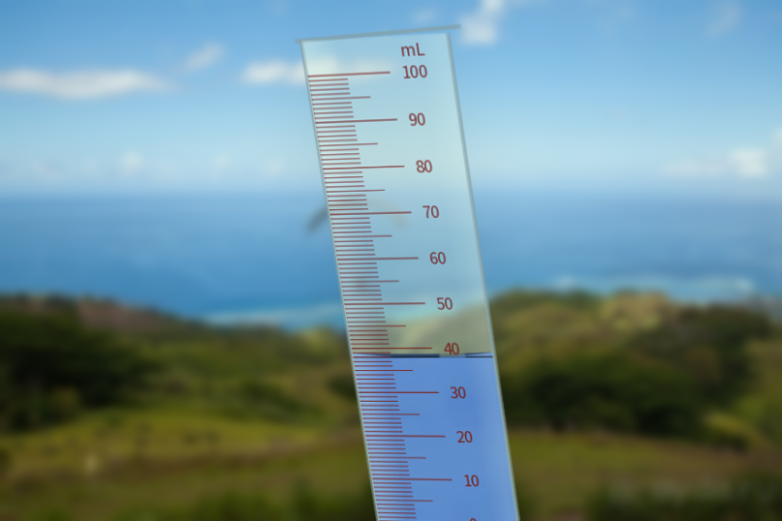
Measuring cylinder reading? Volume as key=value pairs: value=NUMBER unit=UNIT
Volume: value=38 unit=mL
